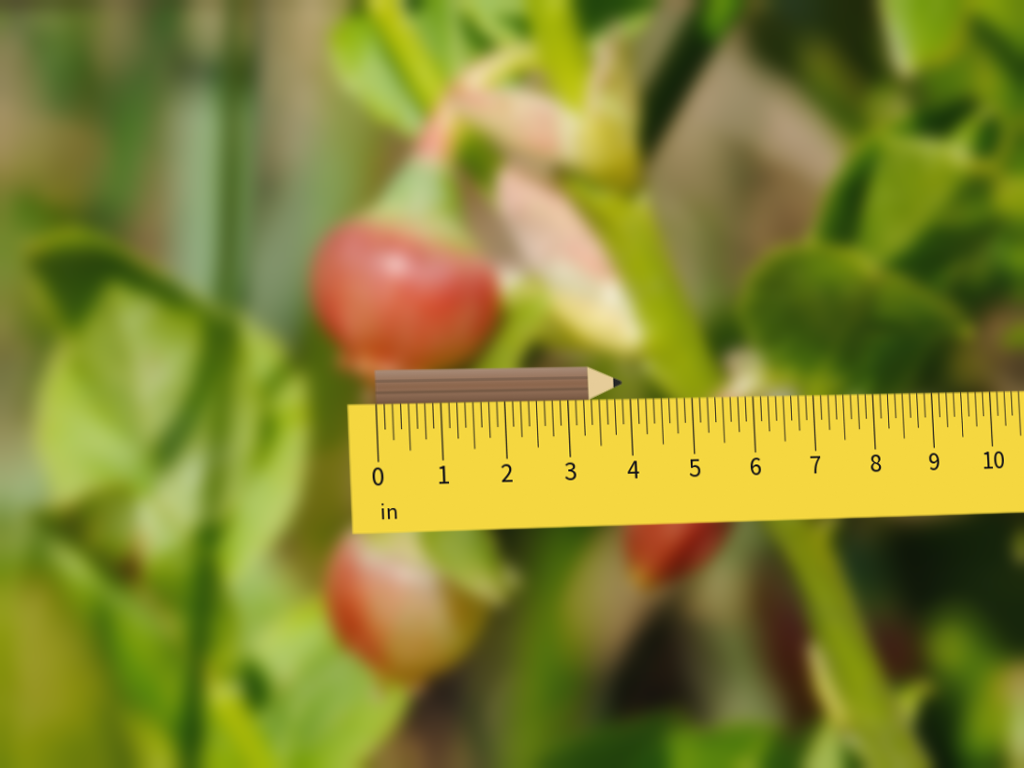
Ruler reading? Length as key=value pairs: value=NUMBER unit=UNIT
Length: value=3.875 unit=in
